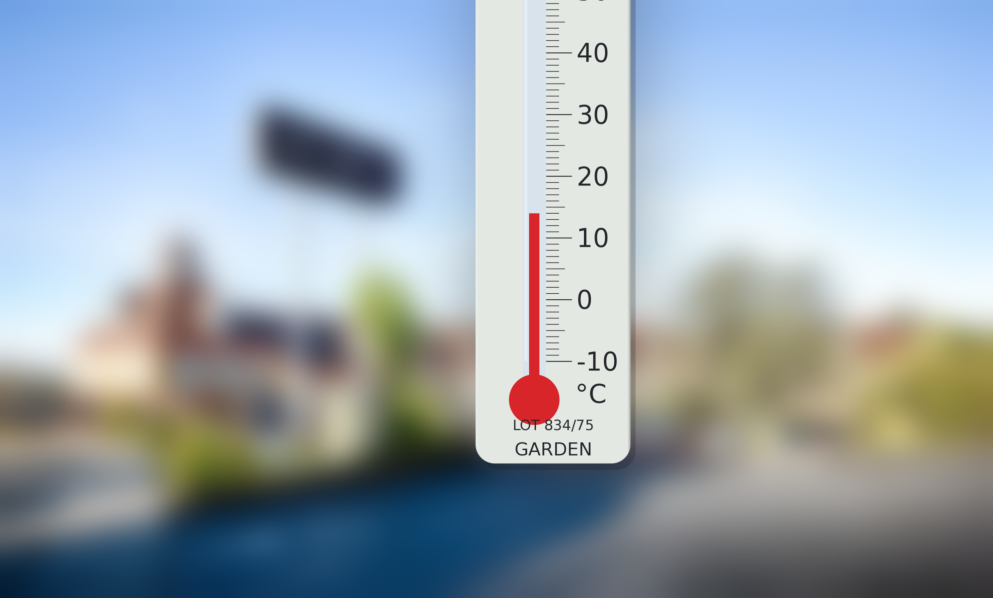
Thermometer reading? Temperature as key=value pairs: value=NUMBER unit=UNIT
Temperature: value=14 unit=°C
